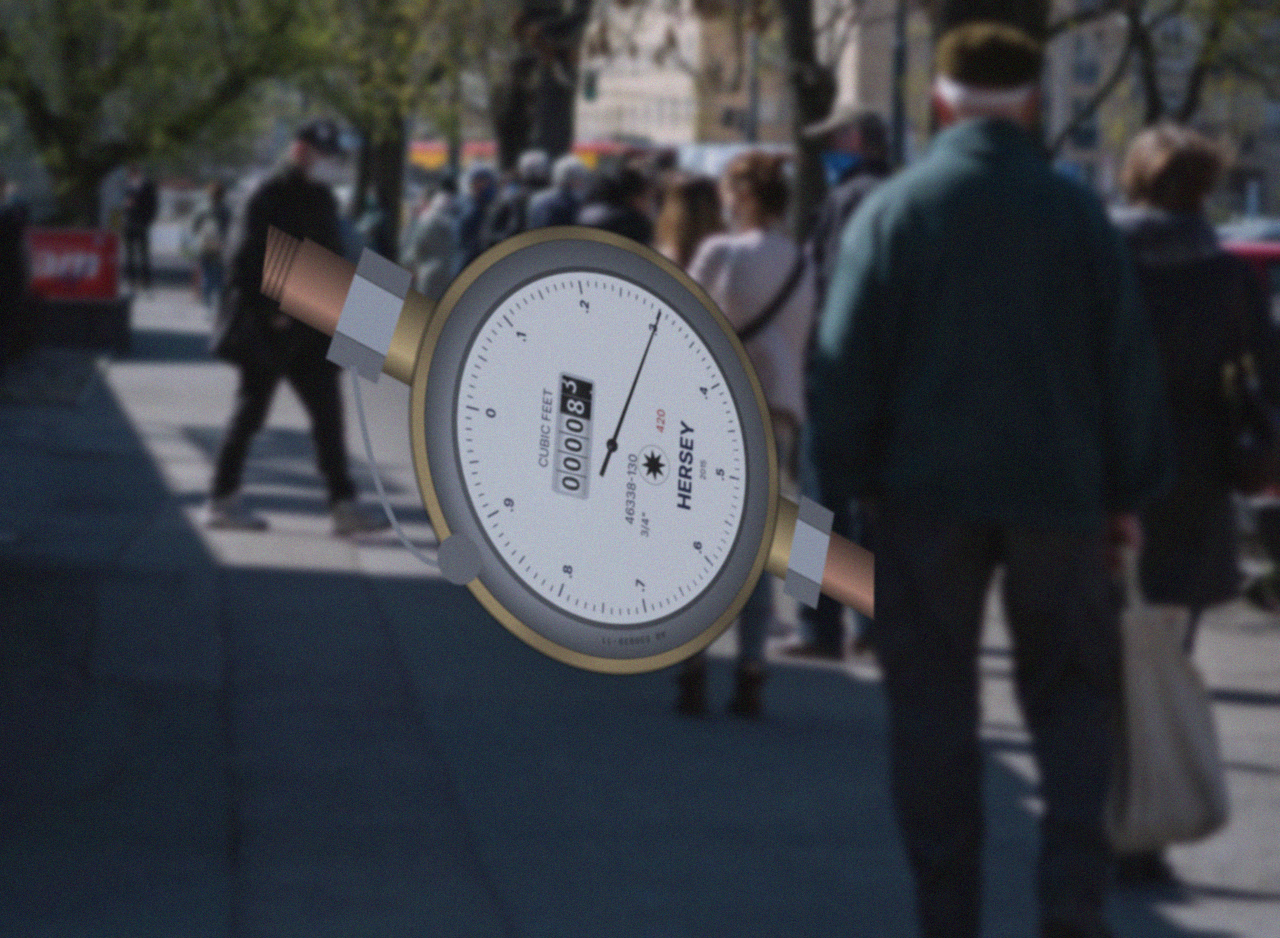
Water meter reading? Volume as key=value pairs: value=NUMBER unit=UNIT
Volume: value=83.30 unit=ft³
